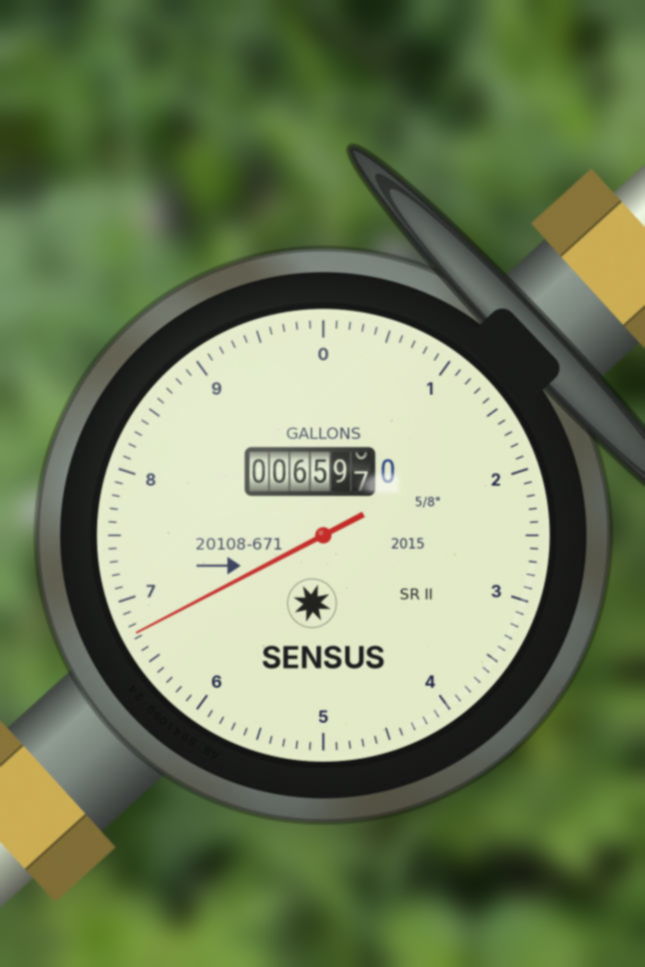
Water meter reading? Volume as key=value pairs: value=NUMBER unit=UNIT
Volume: value=65966.7 unit=gal
